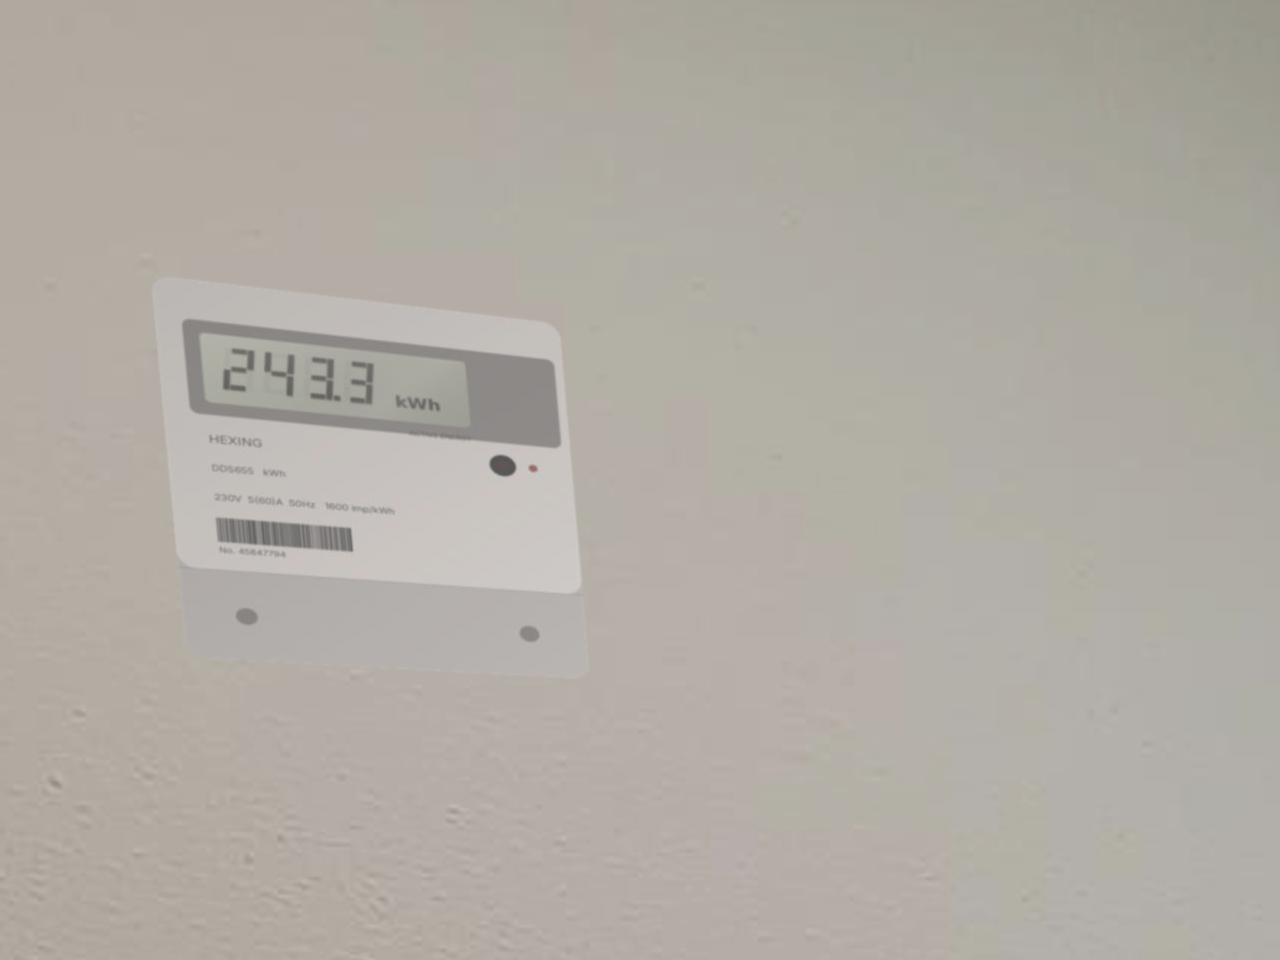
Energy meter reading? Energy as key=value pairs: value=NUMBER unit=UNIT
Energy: value=243.3 unit=kWh
